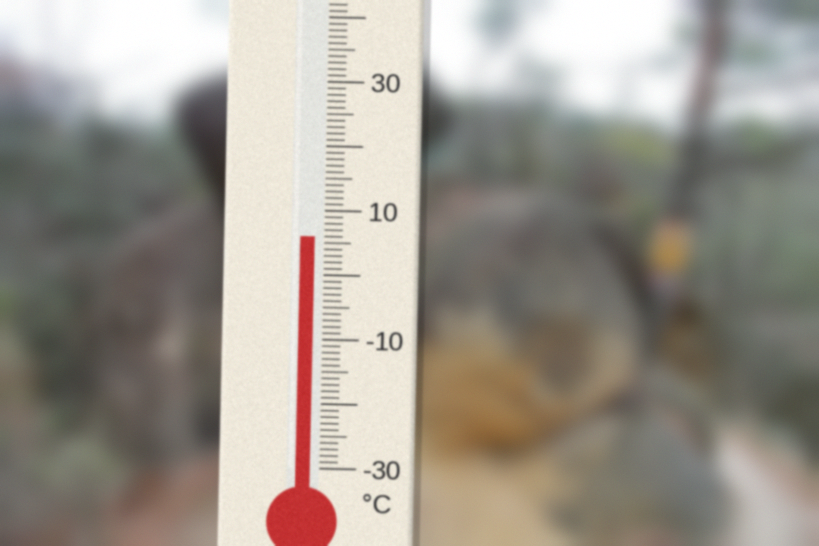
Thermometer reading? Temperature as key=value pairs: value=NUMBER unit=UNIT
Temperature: value=6 unit=°C
